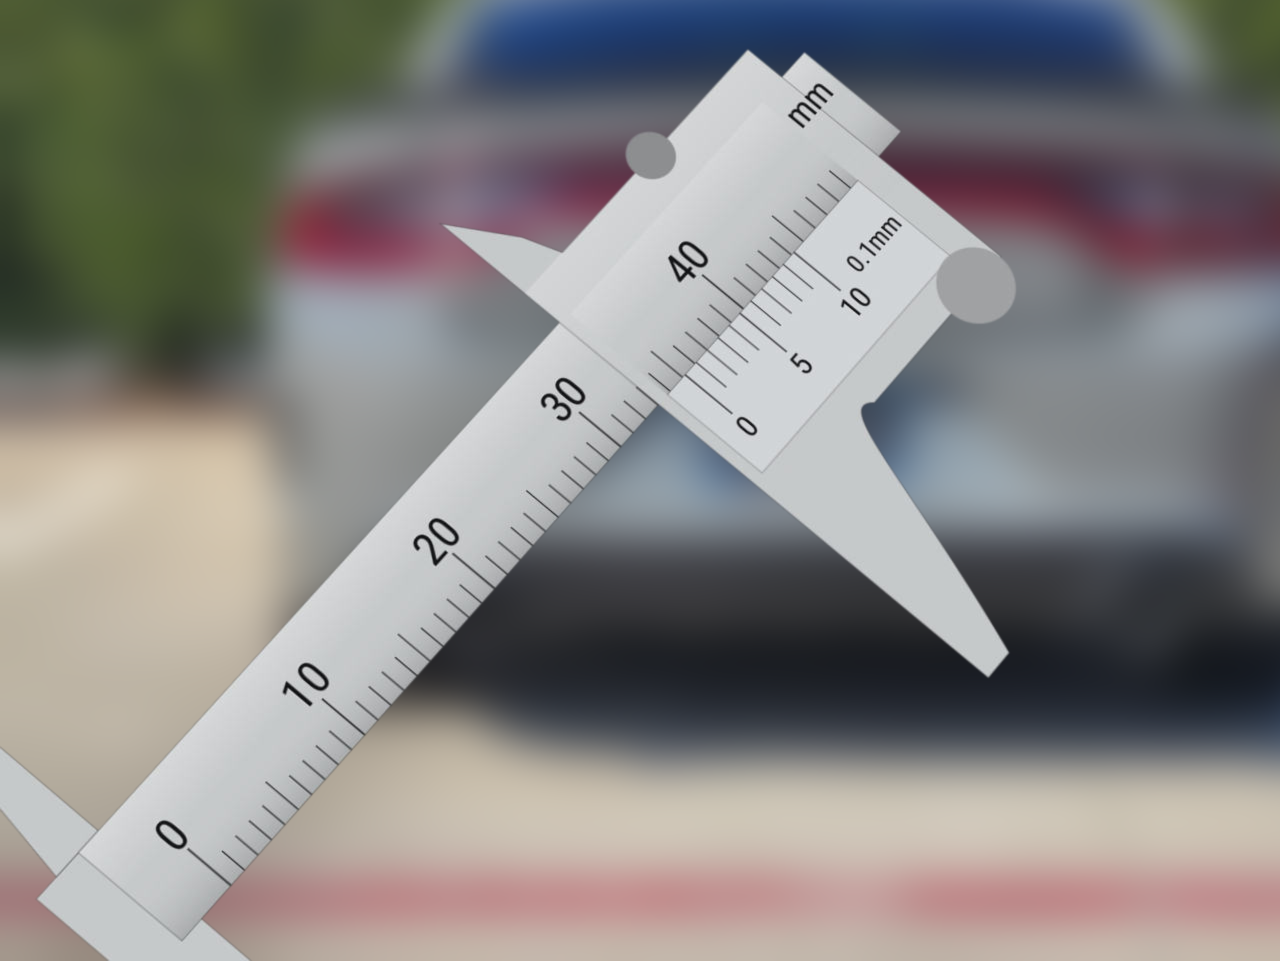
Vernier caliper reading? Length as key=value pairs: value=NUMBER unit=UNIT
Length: value=35.2 unit=mm
